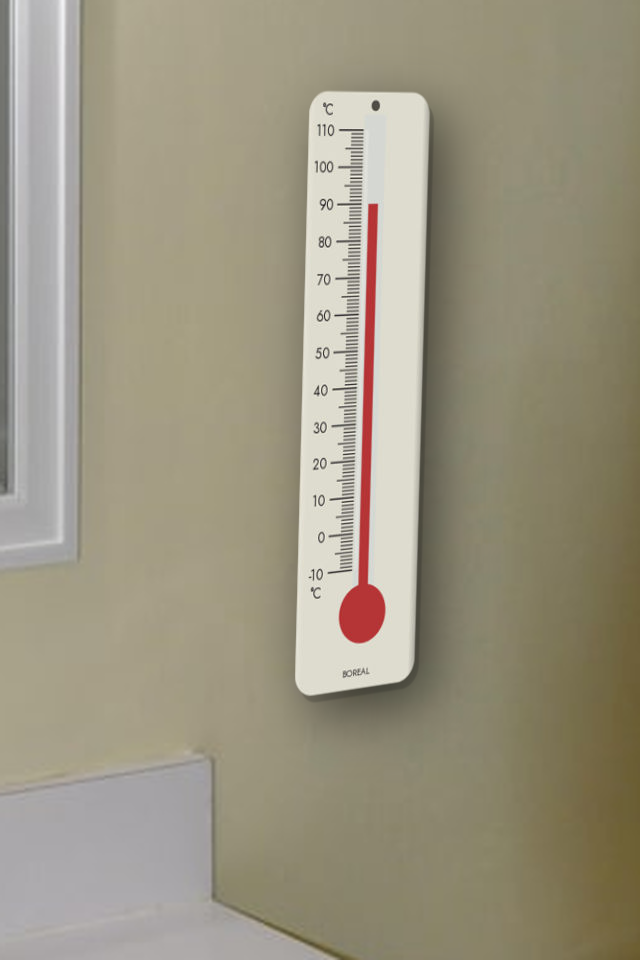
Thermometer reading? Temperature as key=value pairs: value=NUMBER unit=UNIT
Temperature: value=90 unit=°C
